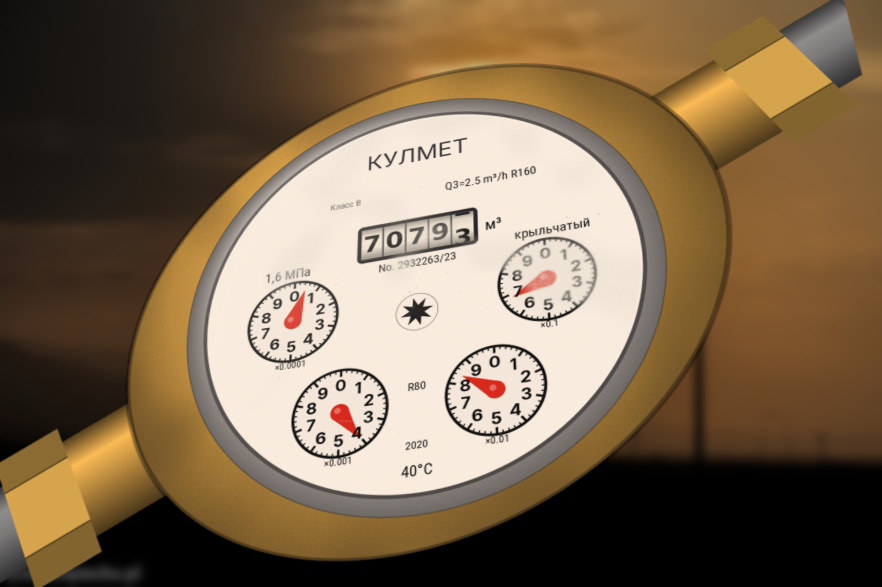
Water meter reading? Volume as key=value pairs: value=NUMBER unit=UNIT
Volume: value=70792.6840 unit=m³
